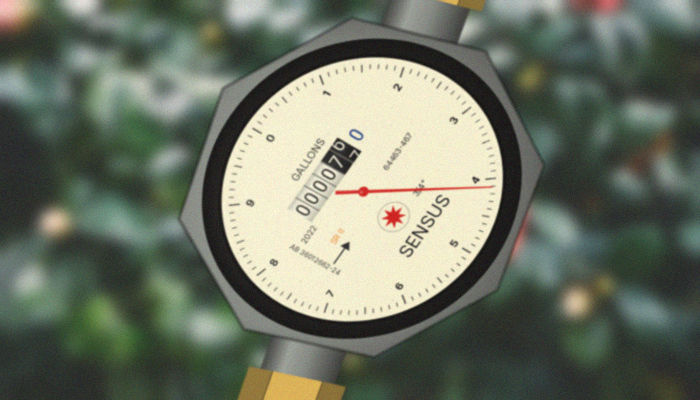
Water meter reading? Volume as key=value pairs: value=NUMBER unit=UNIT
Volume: value=764.1 unit=gal
